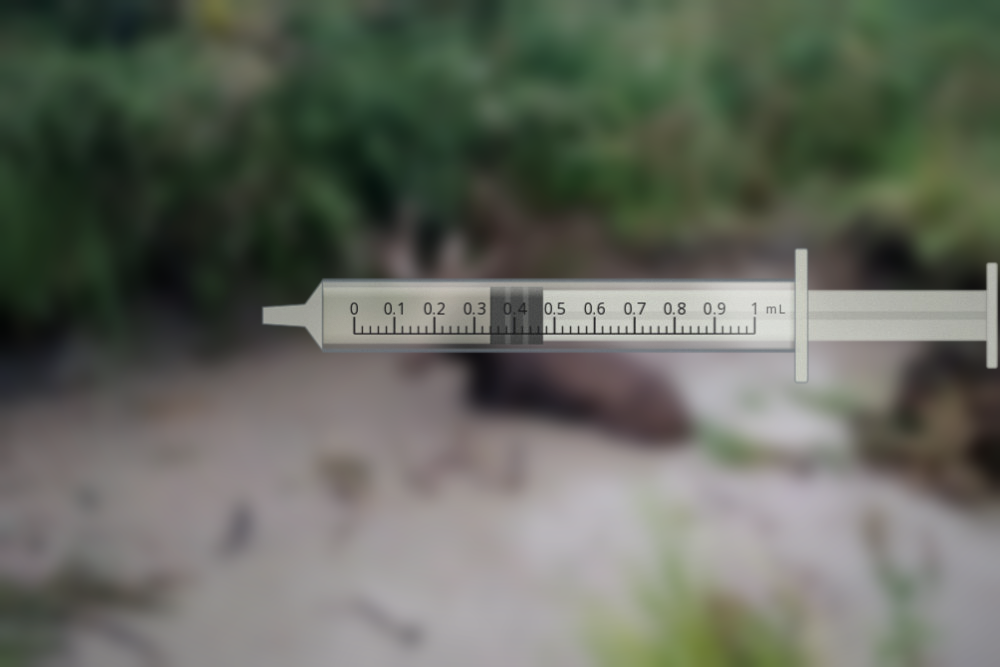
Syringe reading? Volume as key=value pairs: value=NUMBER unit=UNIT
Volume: value=0.34 unit=mL
